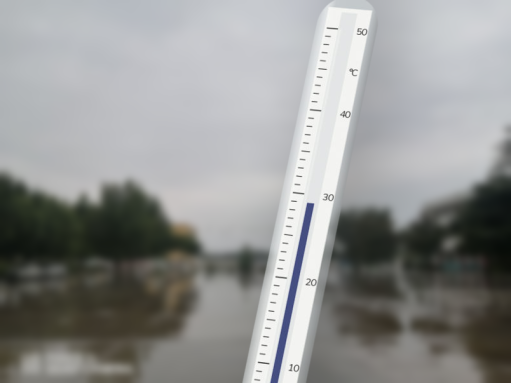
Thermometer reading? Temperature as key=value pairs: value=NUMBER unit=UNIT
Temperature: value=29 unit=°C
